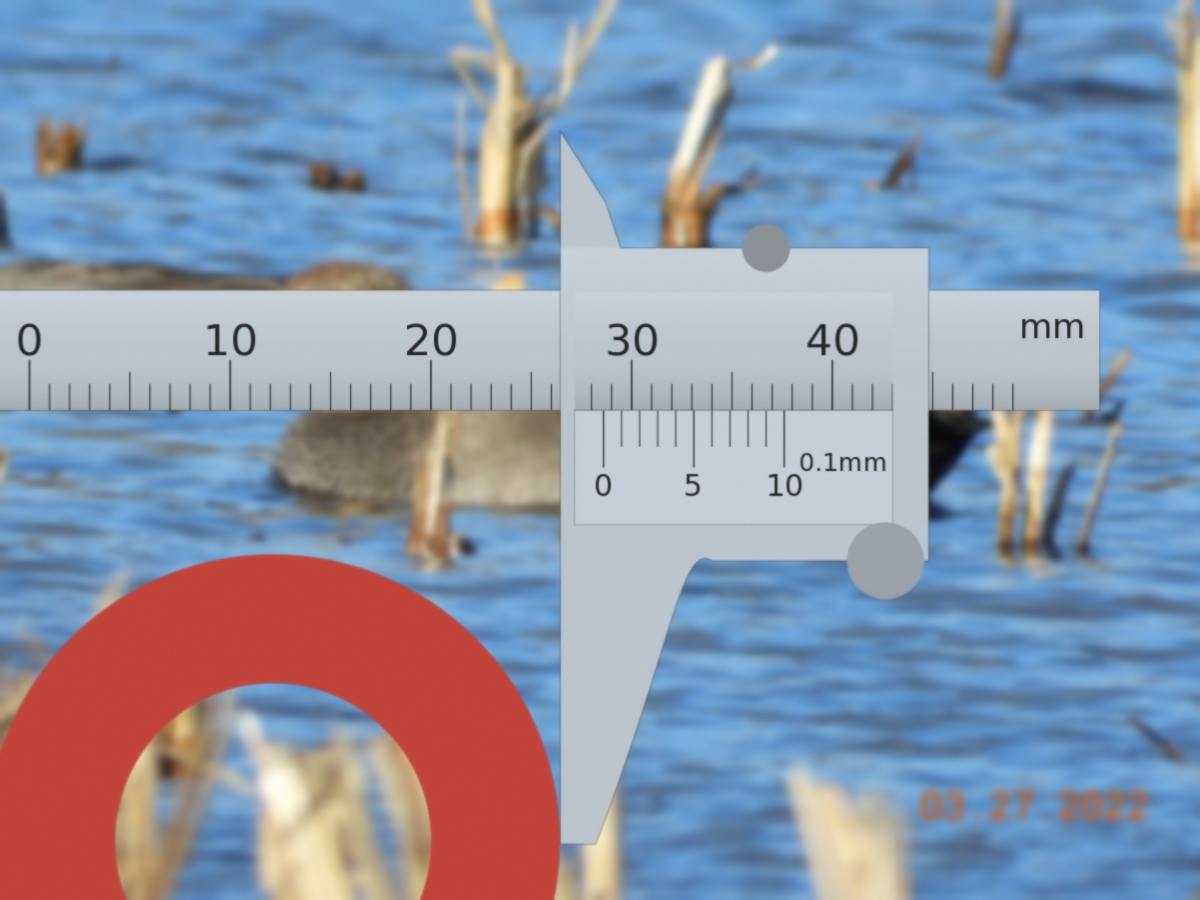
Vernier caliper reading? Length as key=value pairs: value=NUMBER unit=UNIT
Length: value=28.6 unit=mm
